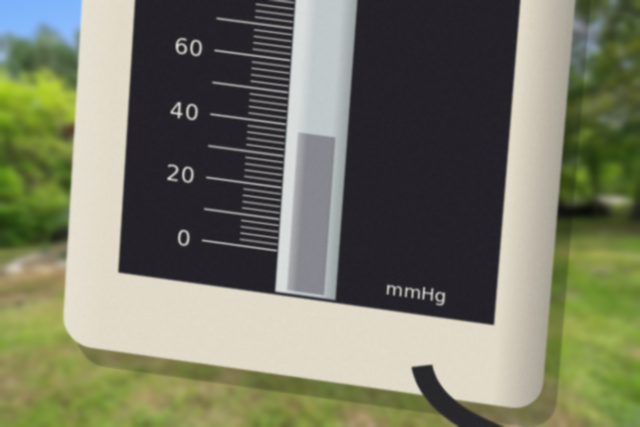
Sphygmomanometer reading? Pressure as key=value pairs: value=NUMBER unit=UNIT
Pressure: value=38 unit=mmHg
